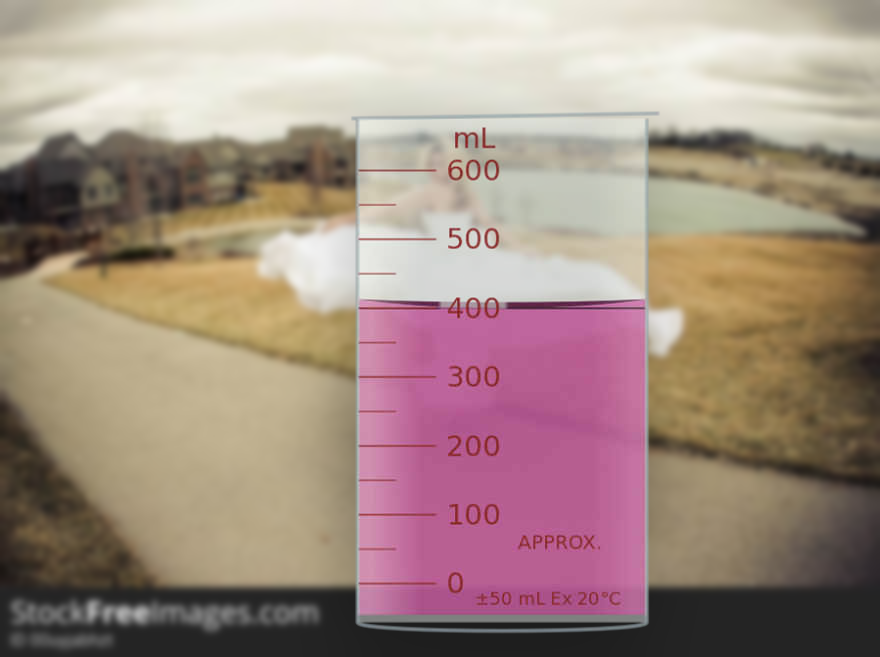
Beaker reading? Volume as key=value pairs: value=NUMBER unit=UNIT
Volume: value=400 unit=mL
